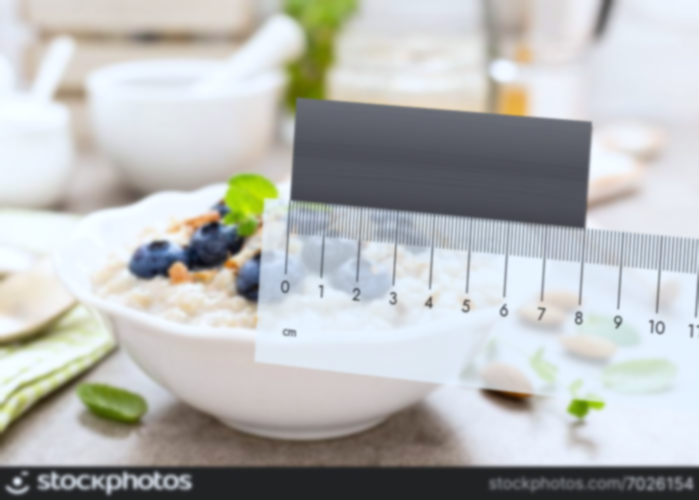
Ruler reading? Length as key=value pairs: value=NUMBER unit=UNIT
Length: value=8 unit=cm
